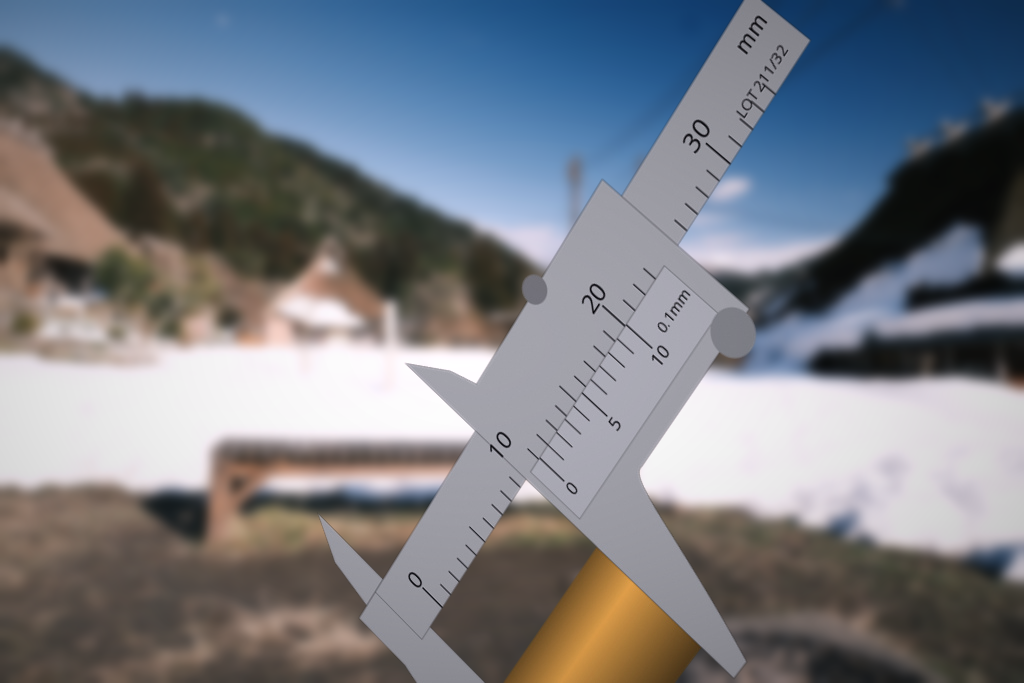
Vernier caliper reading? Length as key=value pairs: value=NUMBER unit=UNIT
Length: value=11.1 unit=mm
